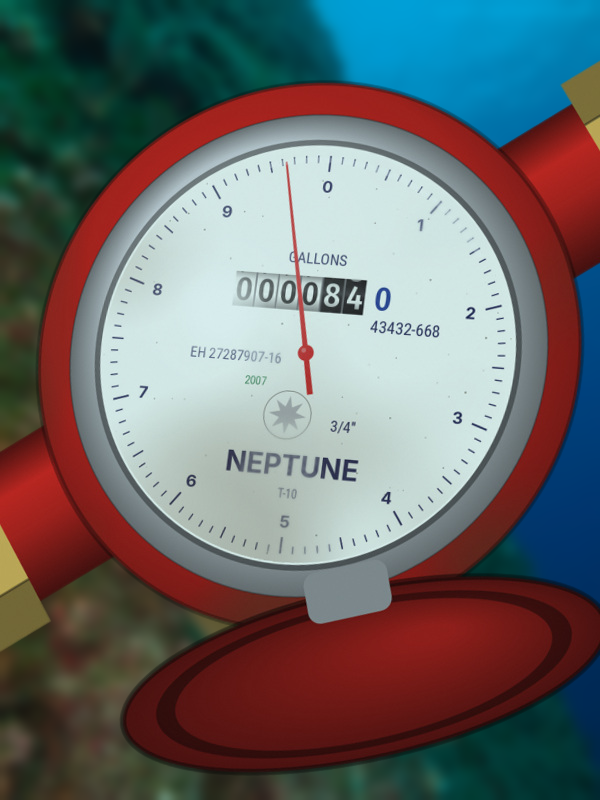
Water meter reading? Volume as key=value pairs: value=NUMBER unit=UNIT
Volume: value=839.6 unit=gal
